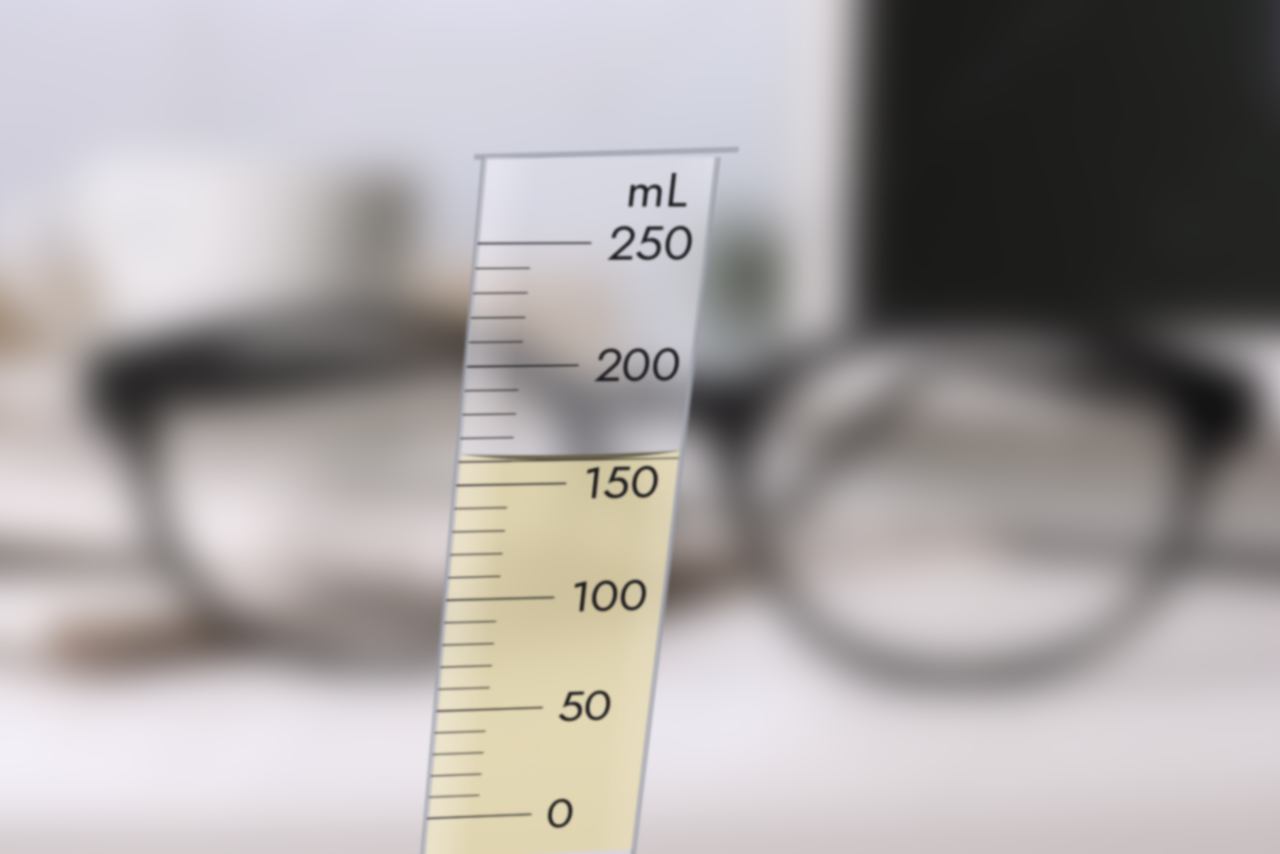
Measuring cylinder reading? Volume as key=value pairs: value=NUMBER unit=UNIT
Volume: value=160 unit=mL
